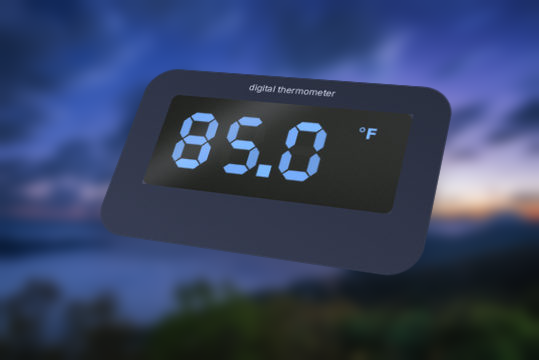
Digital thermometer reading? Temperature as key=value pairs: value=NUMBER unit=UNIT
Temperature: value=85.0 unit=°F
